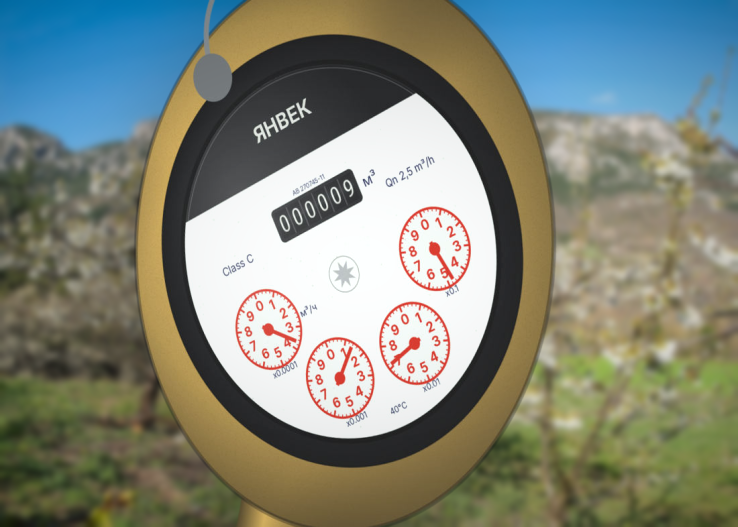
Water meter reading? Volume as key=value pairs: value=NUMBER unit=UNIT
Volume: value=9.4713 unit=m³
